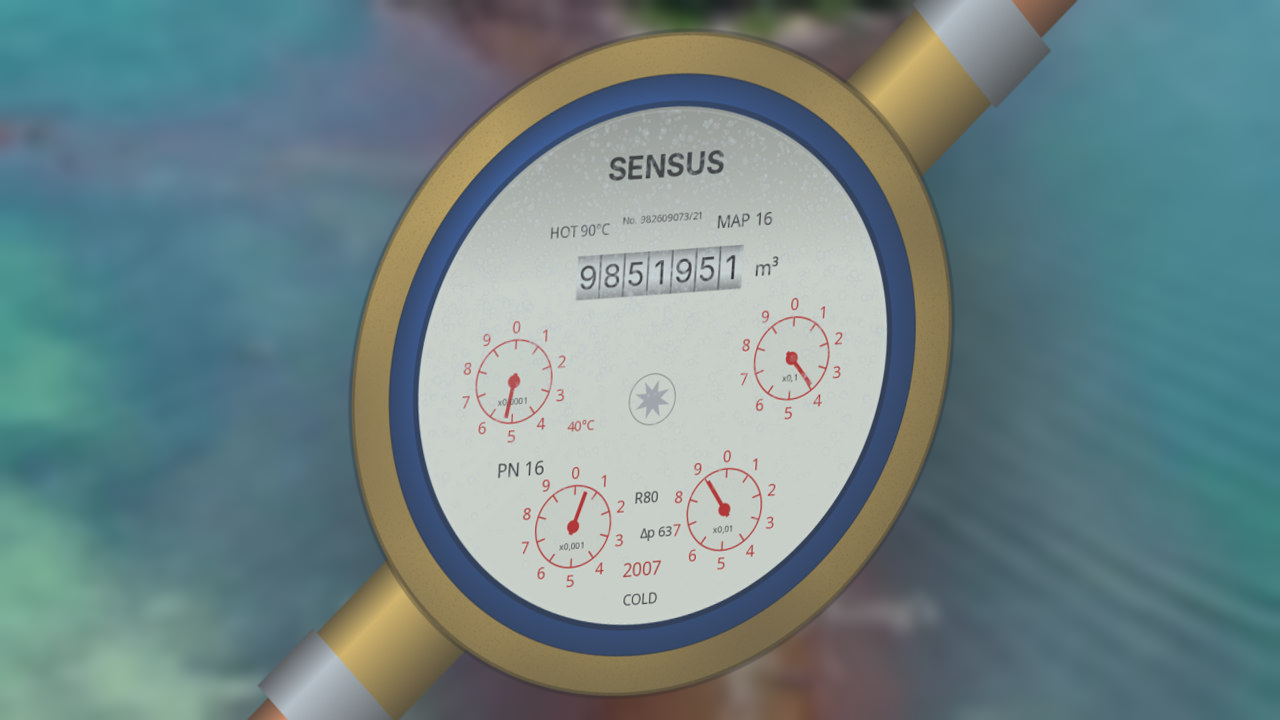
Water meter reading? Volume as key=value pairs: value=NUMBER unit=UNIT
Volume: value=9851951.3905 unit=m³
